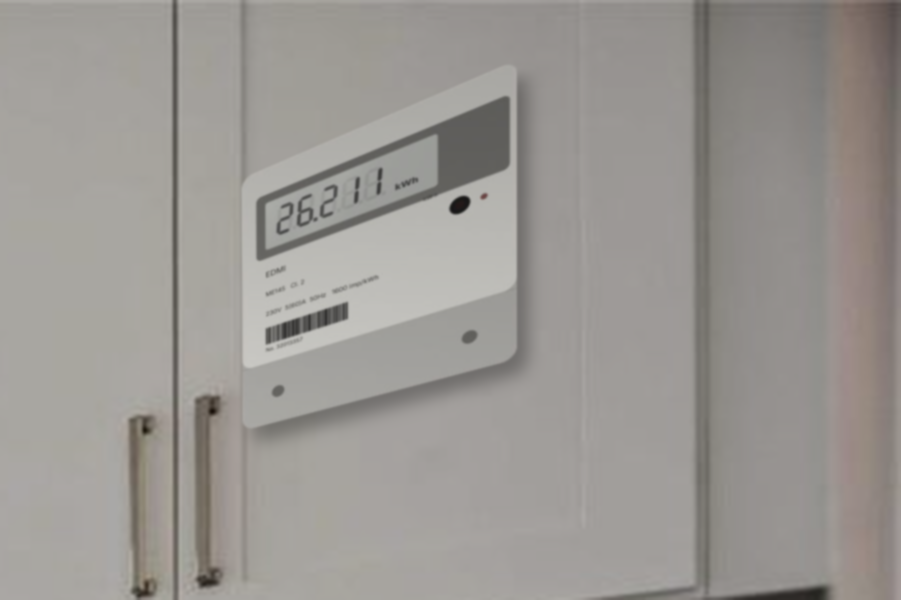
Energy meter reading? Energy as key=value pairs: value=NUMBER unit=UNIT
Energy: value=26.211 unit=kWh
